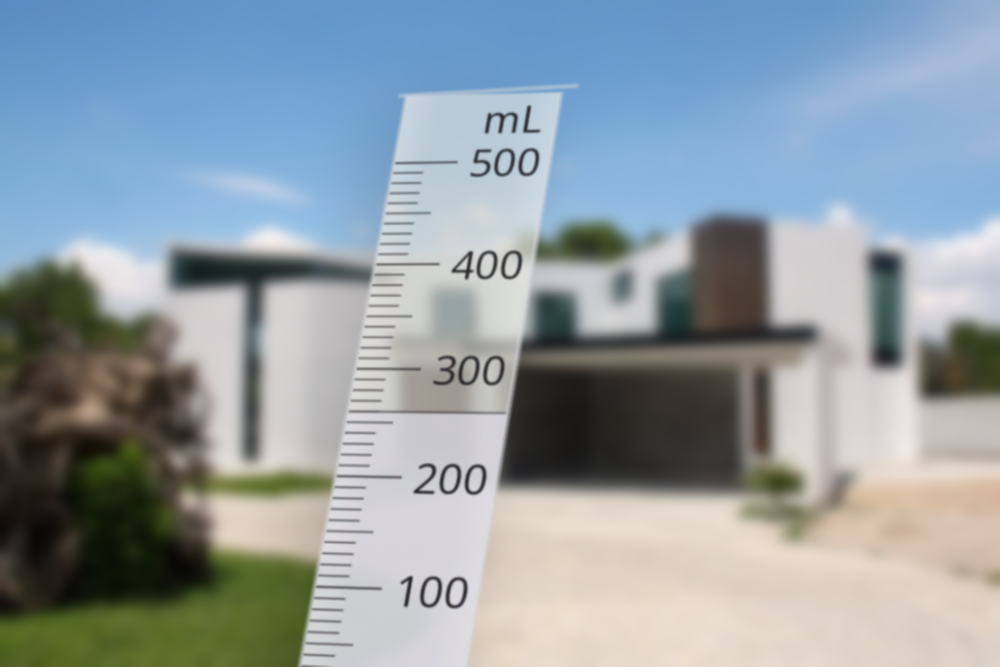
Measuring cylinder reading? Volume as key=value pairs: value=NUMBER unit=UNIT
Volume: value=260 unit=mL
